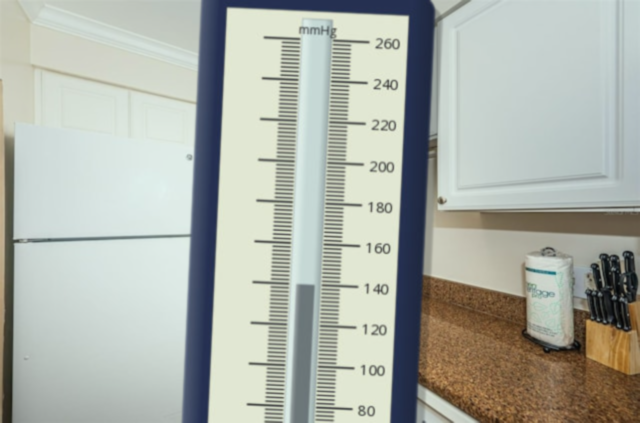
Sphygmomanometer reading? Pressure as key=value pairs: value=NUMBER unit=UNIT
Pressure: value=140 unit=mmHg
